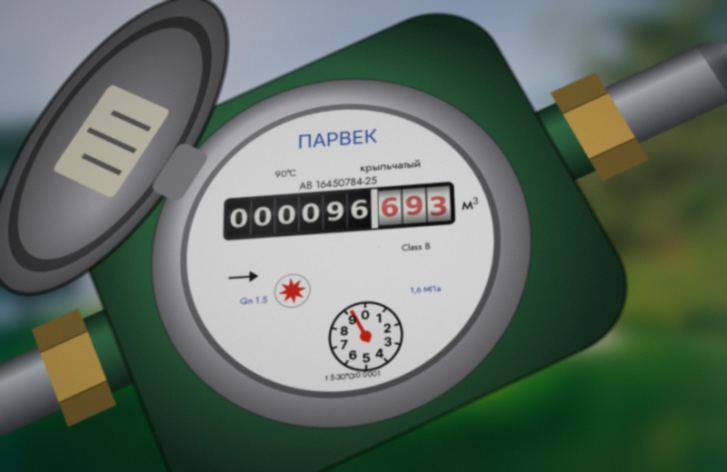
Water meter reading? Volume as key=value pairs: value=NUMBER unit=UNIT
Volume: value=96.6929 unit=m³
